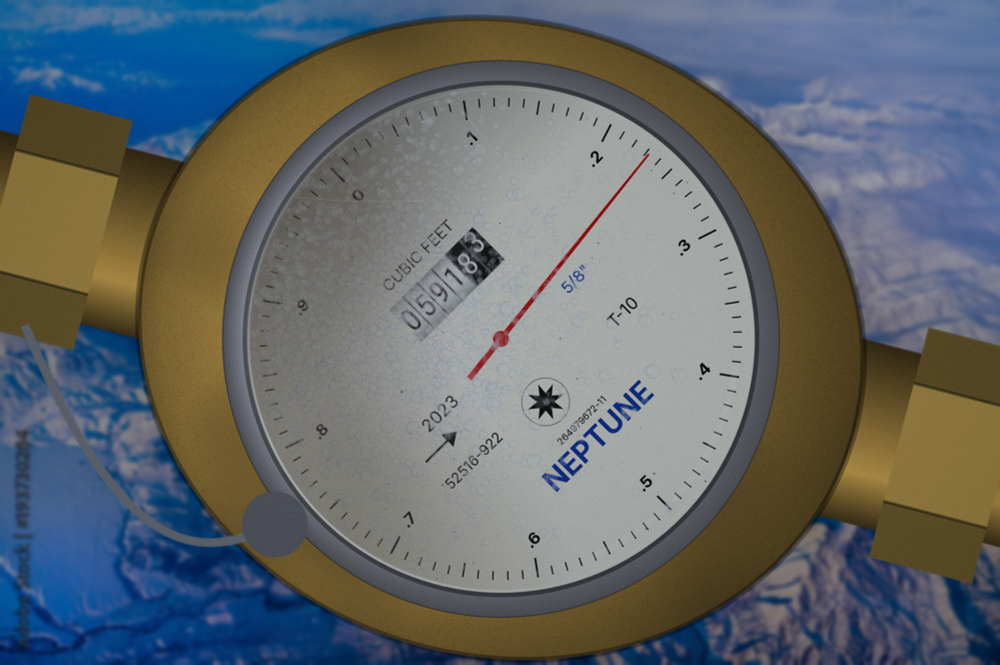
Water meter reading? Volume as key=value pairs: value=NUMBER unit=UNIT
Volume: value=59183.23 unit=ft³
